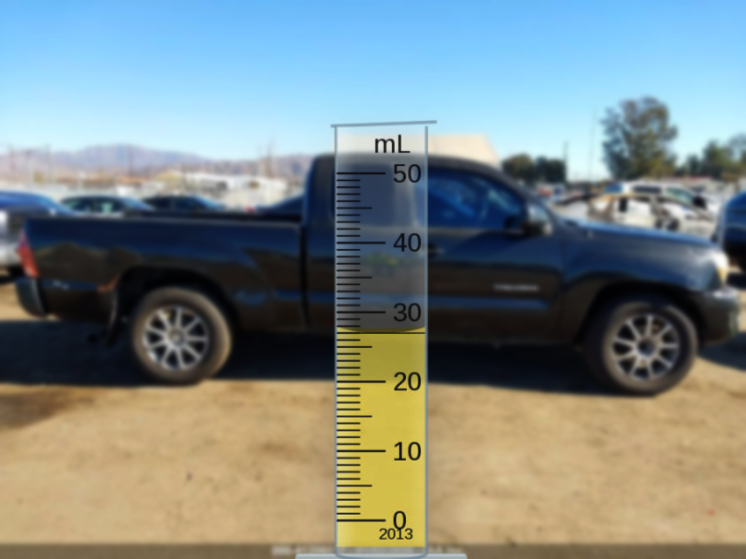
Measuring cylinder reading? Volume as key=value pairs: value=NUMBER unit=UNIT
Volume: value=27 unit=mL
